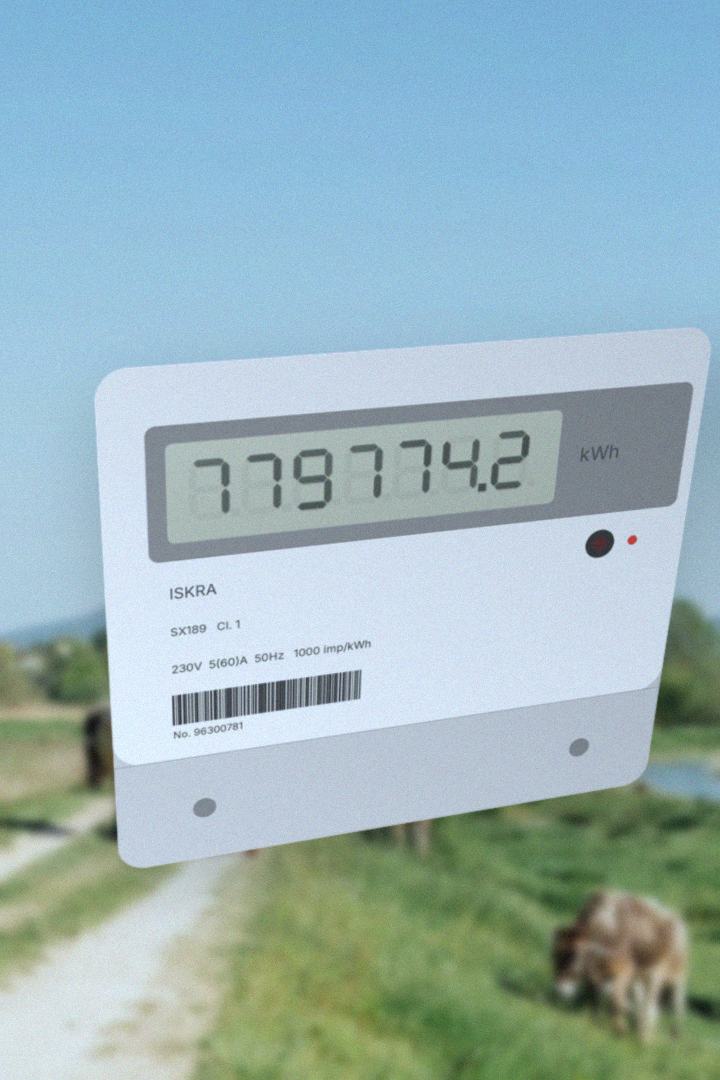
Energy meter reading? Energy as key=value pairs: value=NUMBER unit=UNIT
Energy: value=779774.2 unit=kWh
